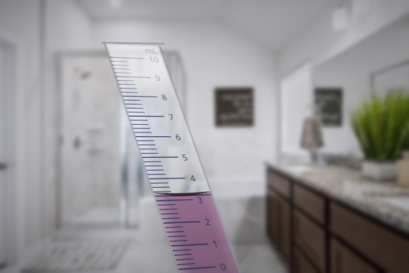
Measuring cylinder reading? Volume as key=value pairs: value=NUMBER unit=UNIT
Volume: value=3.2 unit=mL
